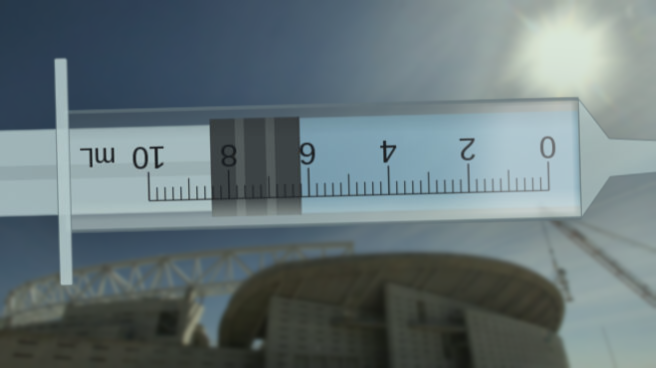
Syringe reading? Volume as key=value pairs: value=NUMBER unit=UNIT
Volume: value=6.2 unit=mL
